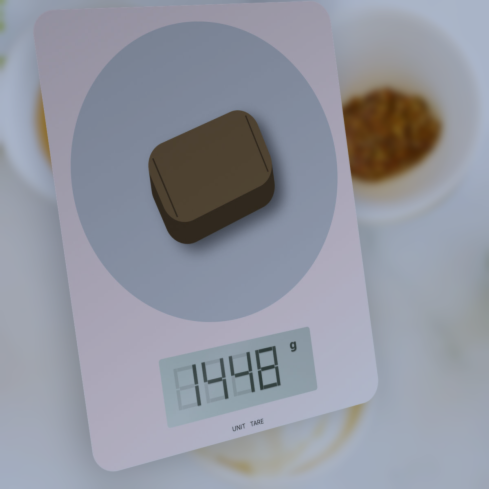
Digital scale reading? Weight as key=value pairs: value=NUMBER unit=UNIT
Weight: value=1448 unit=g
